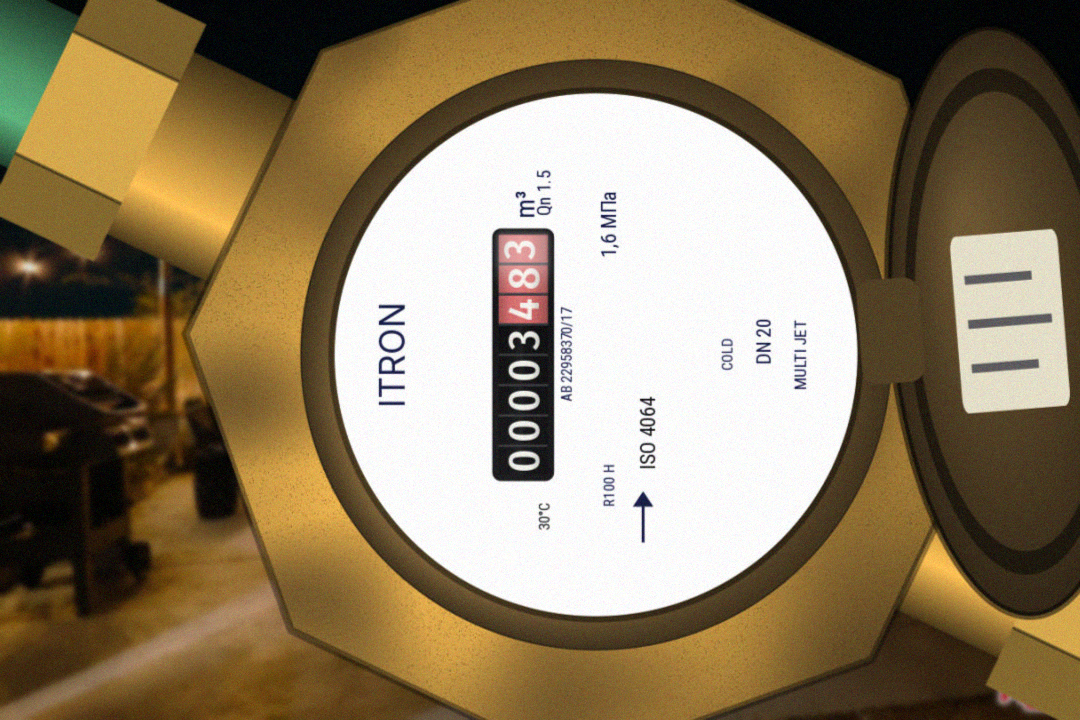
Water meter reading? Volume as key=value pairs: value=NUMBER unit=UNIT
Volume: value=3.483 unit=m³
